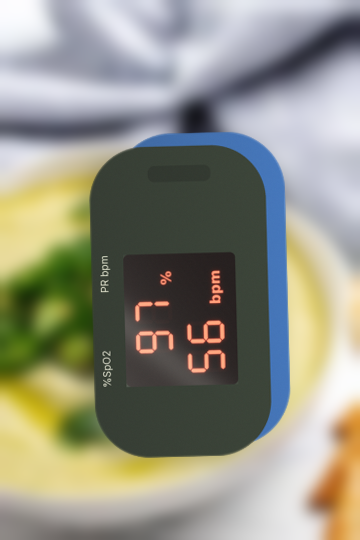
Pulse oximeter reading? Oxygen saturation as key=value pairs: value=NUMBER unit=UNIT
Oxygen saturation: value=97 unit=%
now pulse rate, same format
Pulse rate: value=56 unit=bpm
